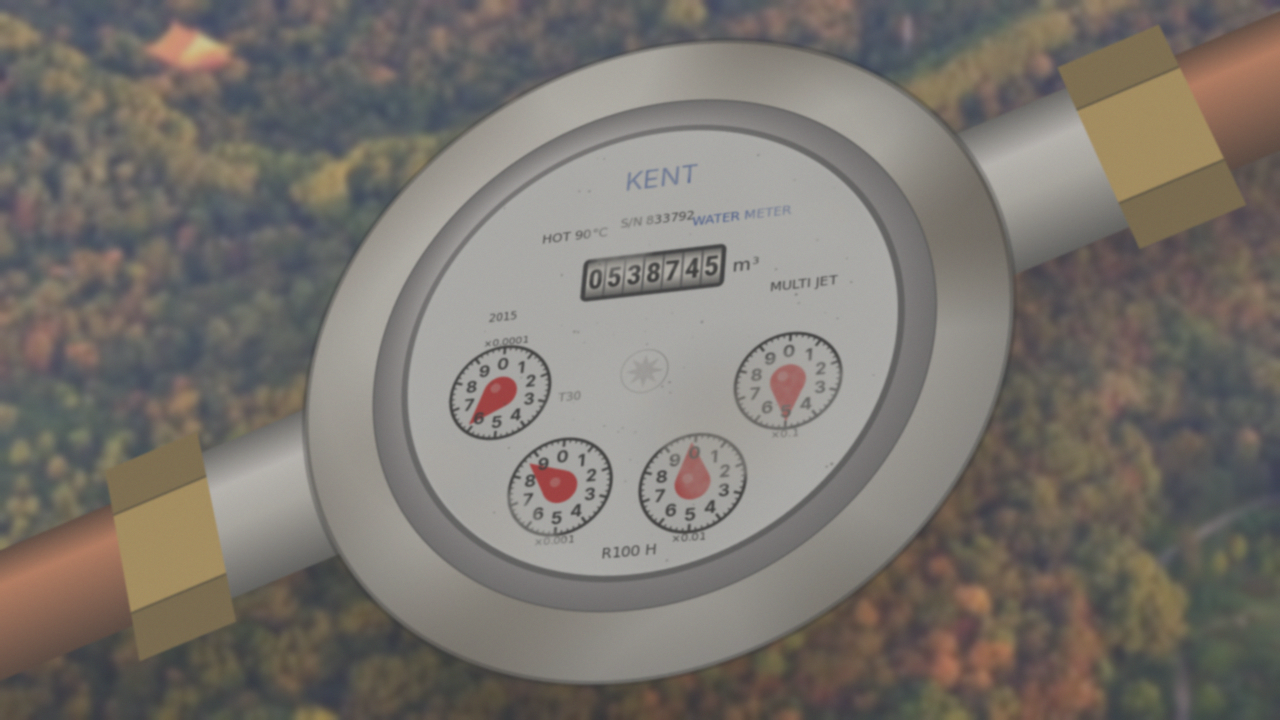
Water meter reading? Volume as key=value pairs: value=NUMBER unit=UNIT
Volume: value=538745.4986 unit=m³
